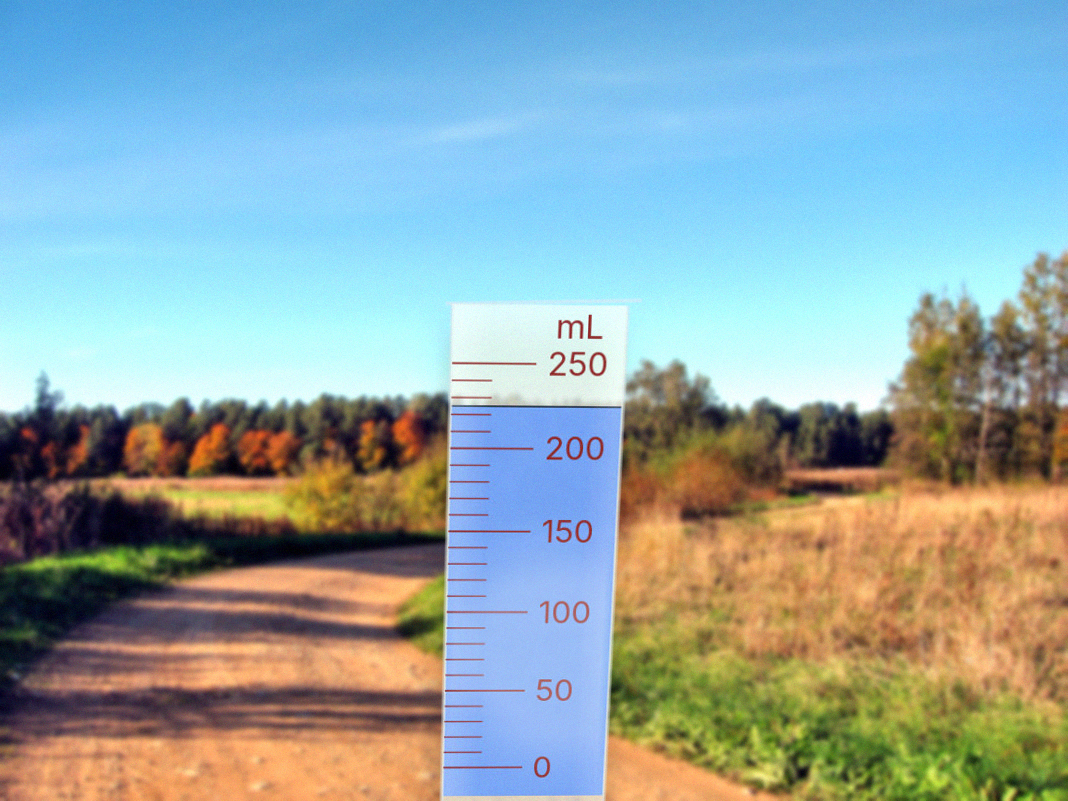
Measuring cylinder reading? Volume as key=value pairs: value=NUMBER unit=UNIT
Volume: value=225 unit=mL
